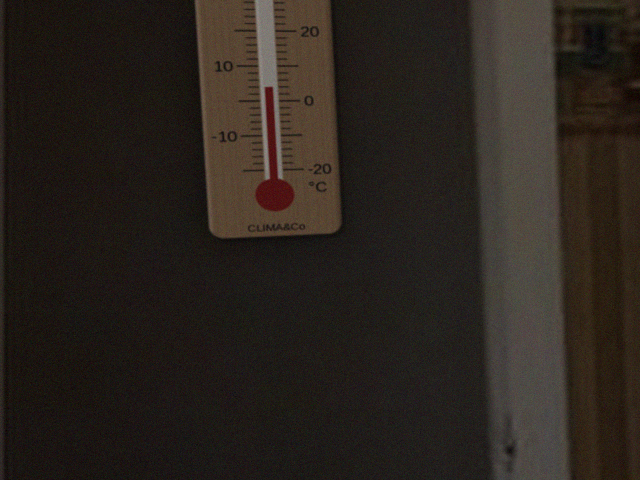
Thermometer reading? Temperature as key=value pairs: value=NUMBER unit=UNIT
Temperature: value=4 unit=°C
